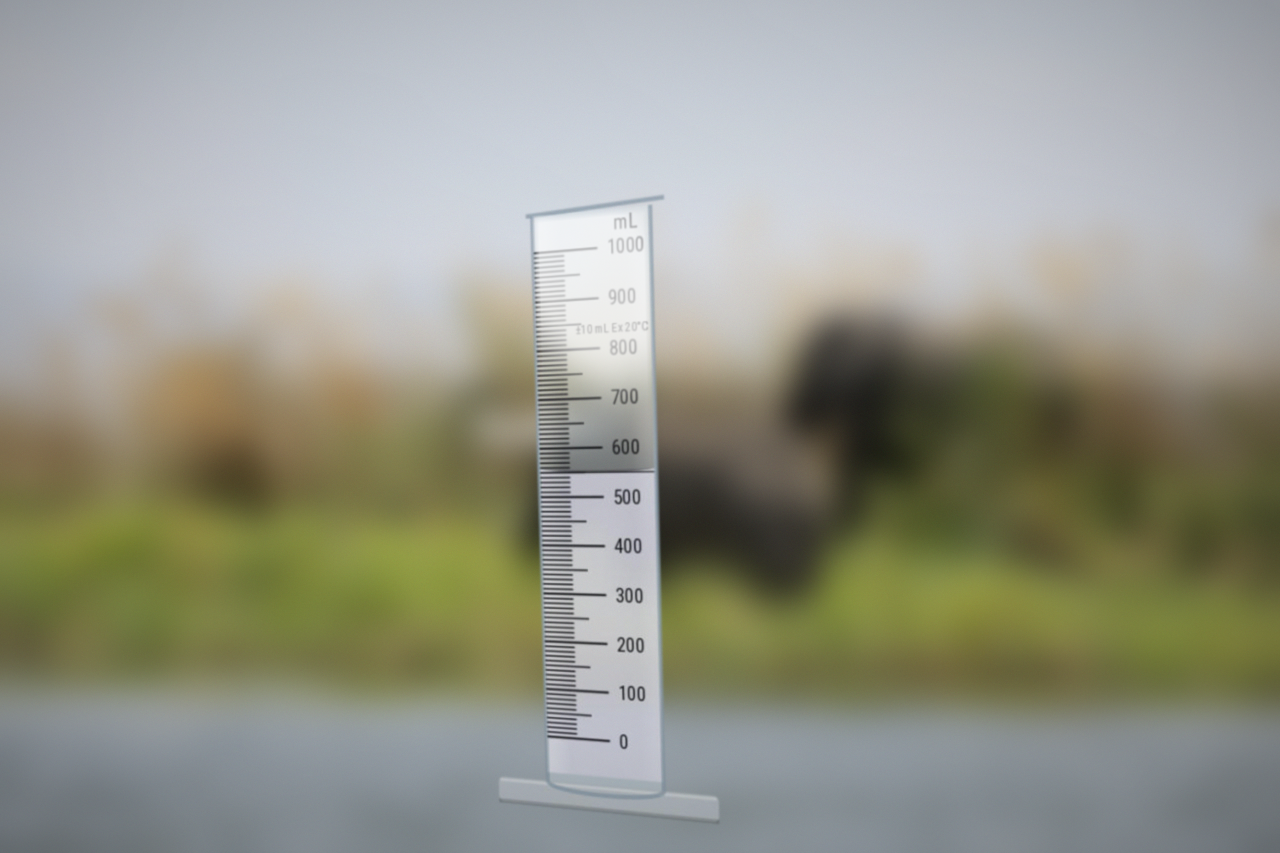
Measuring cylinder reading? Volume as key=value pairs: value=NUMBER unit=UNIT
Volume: value=550 unit=mL
